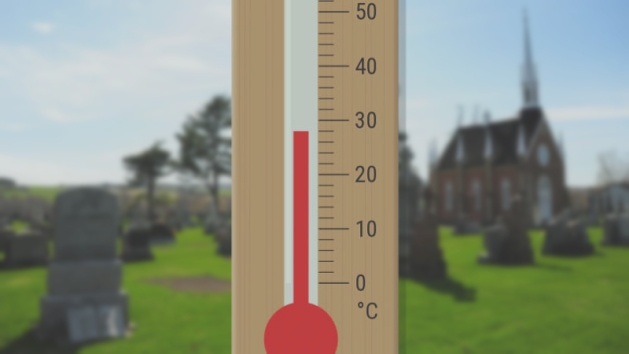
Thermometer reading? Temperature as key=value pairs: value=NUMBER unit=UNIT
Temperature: value=28 unit=°C
